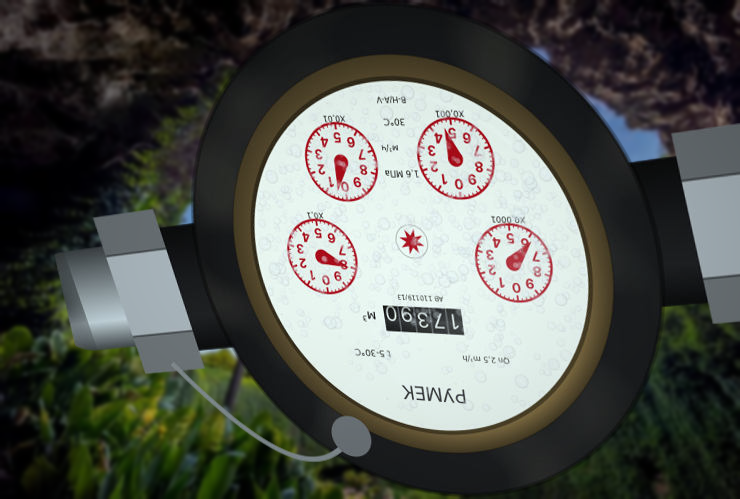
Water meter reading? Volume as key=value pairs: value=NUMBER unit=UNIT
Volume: value=17389.8046 unit=m³
